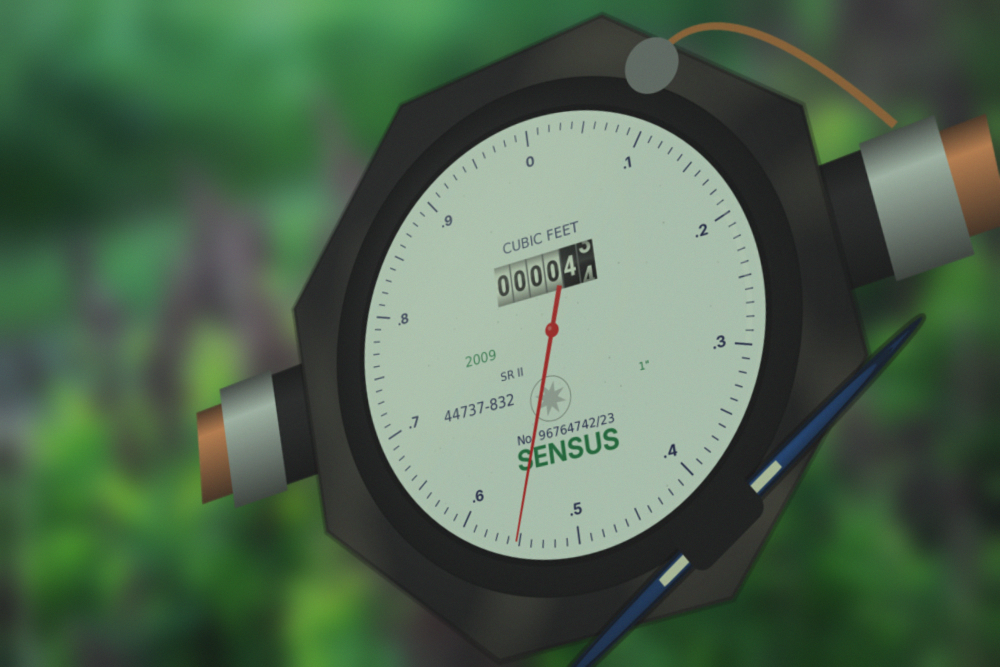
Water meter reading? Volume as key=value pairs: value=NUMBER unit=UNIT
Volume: value=43.55 unit=ft³
